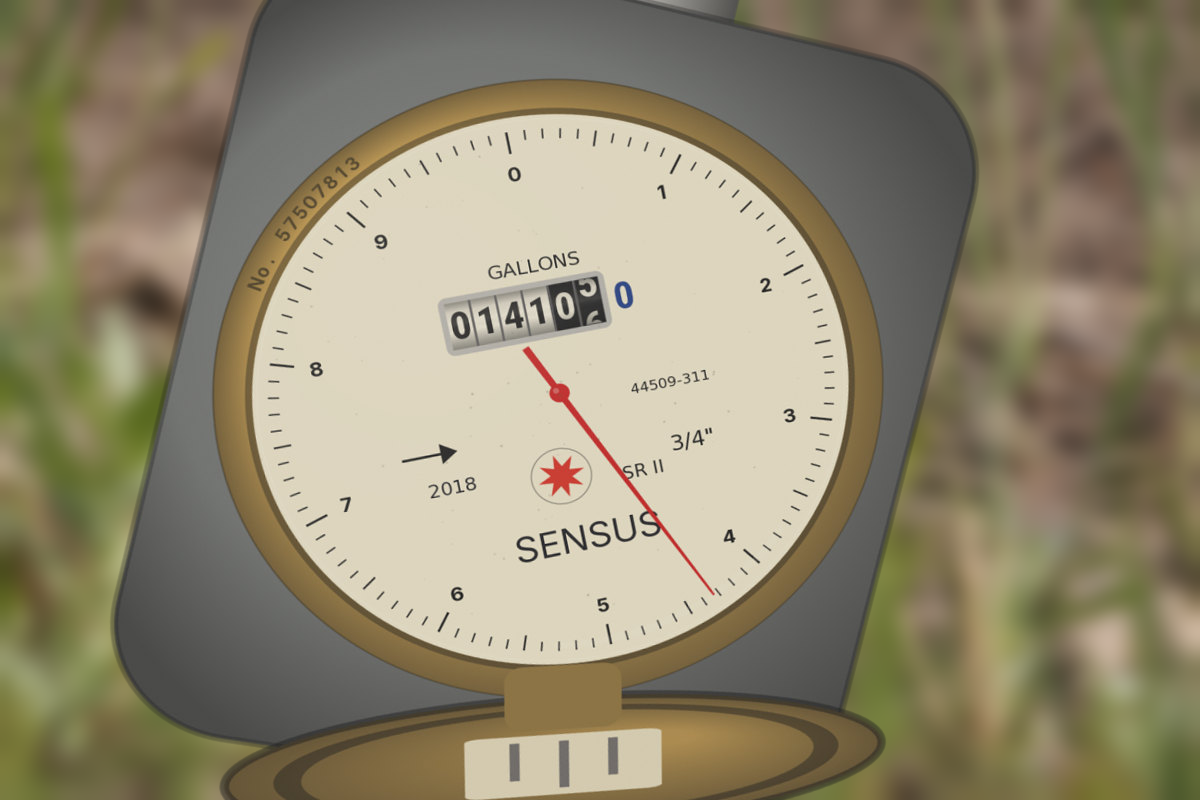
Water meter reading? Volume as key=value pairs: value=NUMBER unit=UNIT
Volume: value=141054.3 unit=gal
